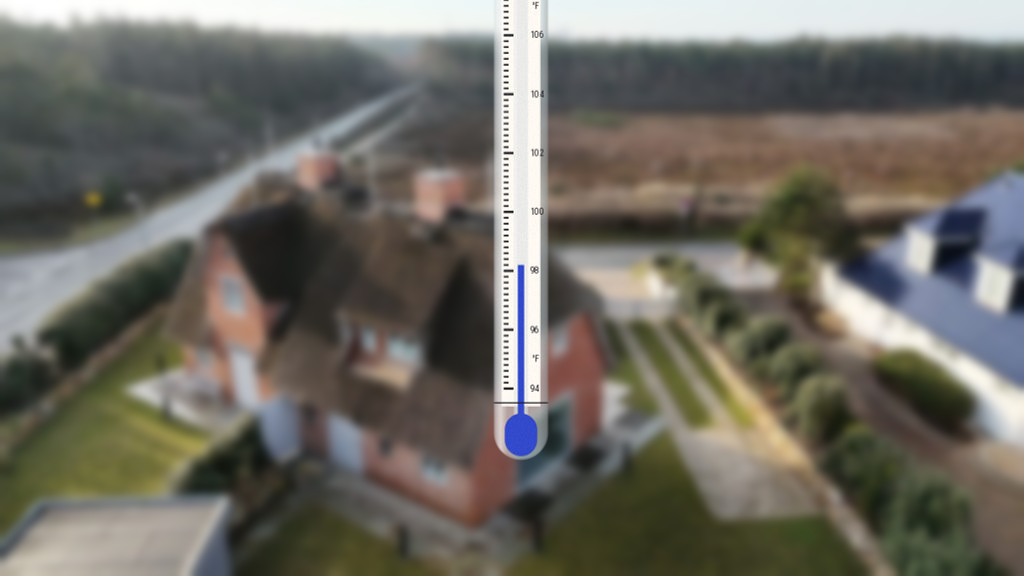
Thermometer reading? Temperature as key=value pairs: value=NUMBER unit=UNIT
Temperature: value=98.2 unit=°F
